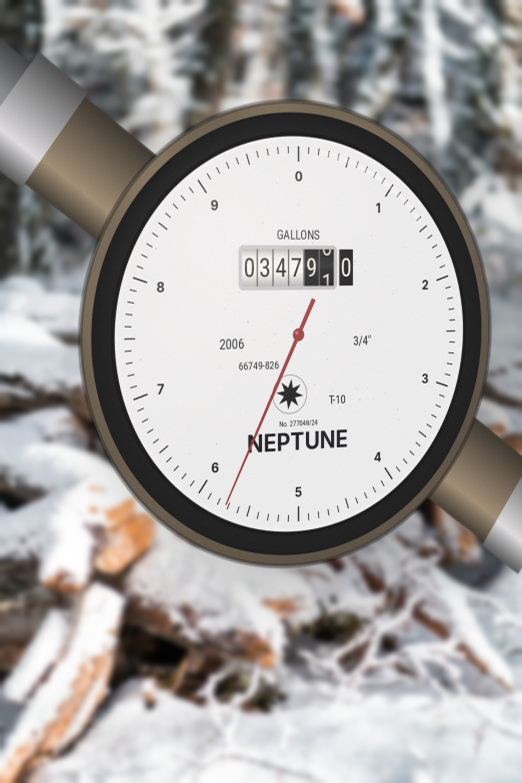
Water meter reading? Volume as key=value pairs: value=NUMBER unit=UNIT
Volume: value=347905.7 unit=gal
